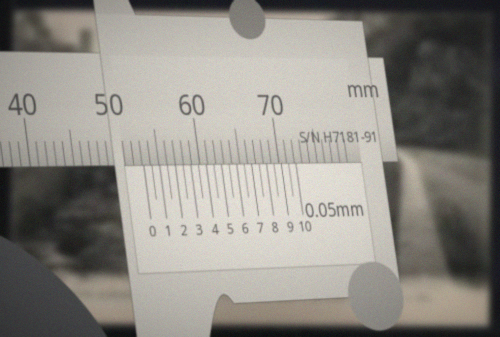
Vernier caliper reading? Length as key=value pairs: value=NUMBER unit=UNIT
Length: value=53.2 unit=mm
